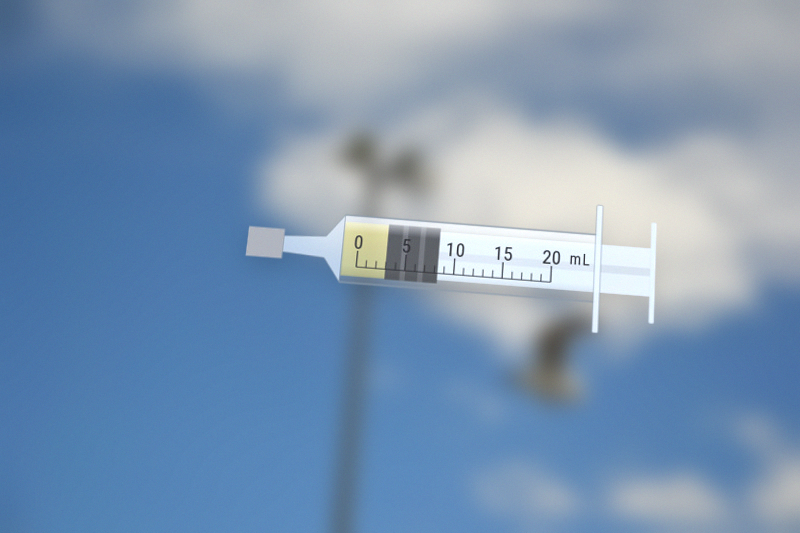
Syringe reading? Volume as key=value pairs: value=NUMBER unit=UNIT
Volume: value=3 unit=mL
